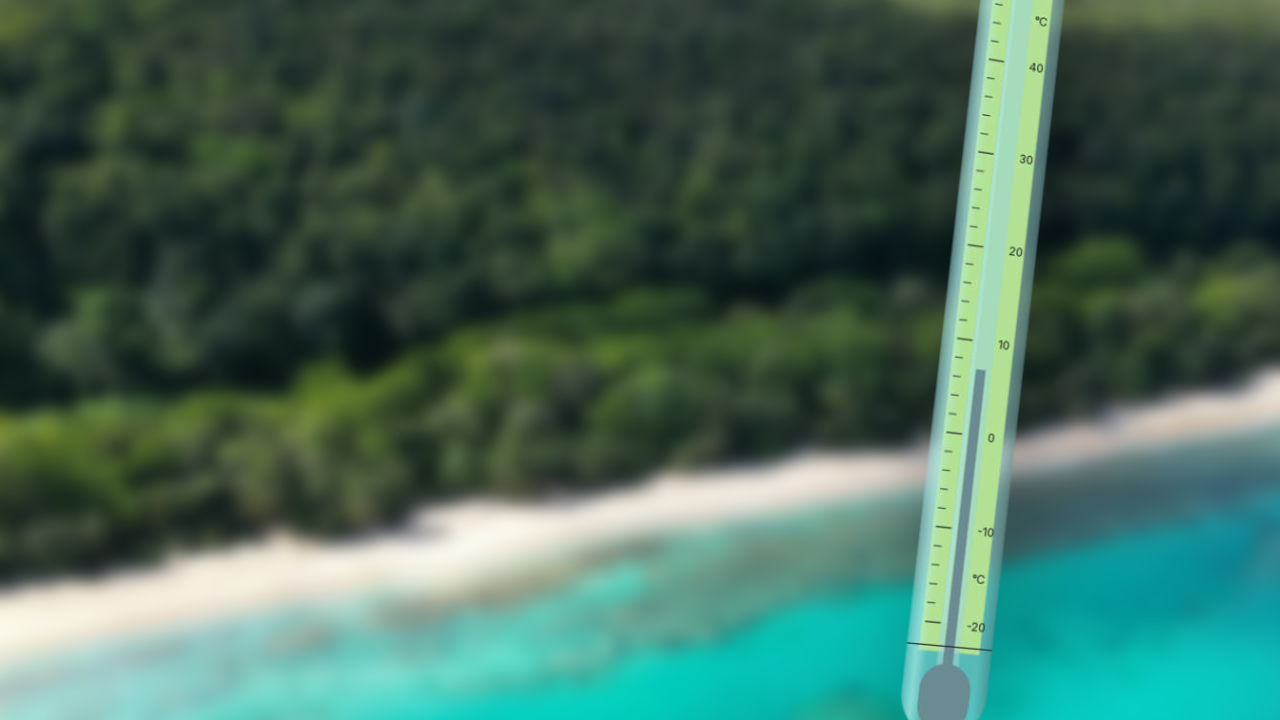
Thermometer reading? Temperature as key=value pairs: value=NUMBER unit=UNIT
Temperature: value=7 unit=°C
